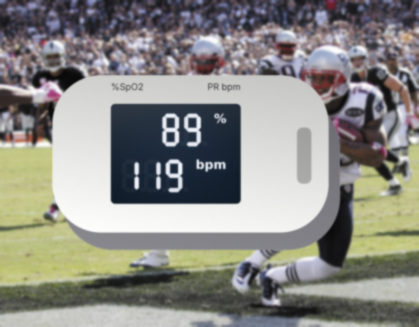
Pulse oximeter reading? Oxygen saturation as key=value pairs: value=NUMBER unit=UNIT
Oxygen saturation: value=89 unit=%
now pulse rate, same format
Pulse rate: value=119 unit=bpm
